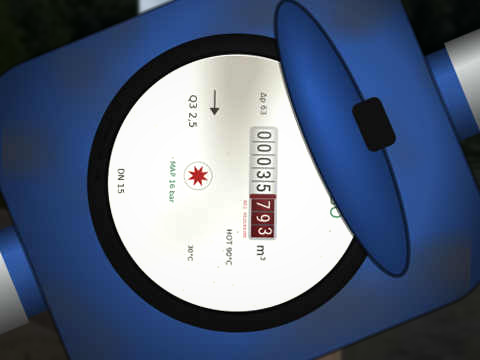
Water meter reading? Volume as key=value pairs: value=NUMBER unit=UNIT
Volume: value=35.793 unit=m³
